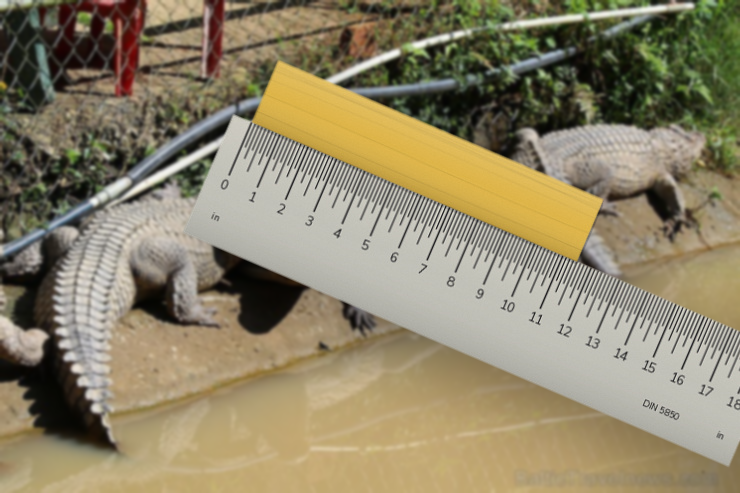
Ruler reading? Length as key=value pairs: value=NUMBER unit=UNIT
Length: value=11.5 unit=in
